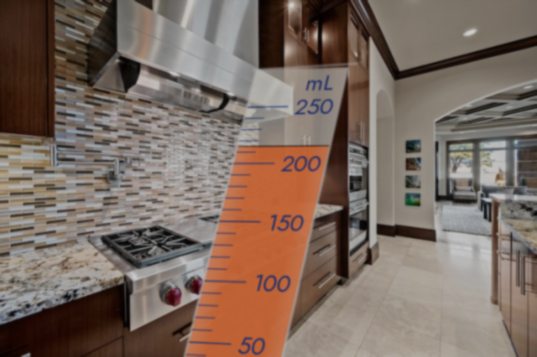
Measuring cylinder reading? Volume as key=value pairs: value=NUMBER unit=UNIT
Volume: value=215 unit=mL
